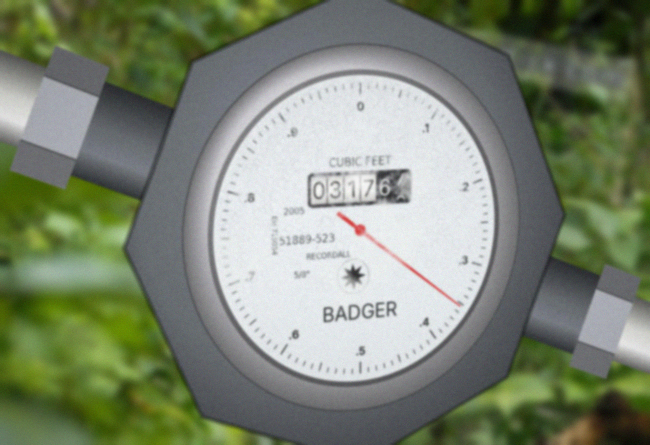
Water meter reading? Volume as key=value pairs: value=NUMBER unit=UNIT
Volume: value=31767.35 unit=ft³
